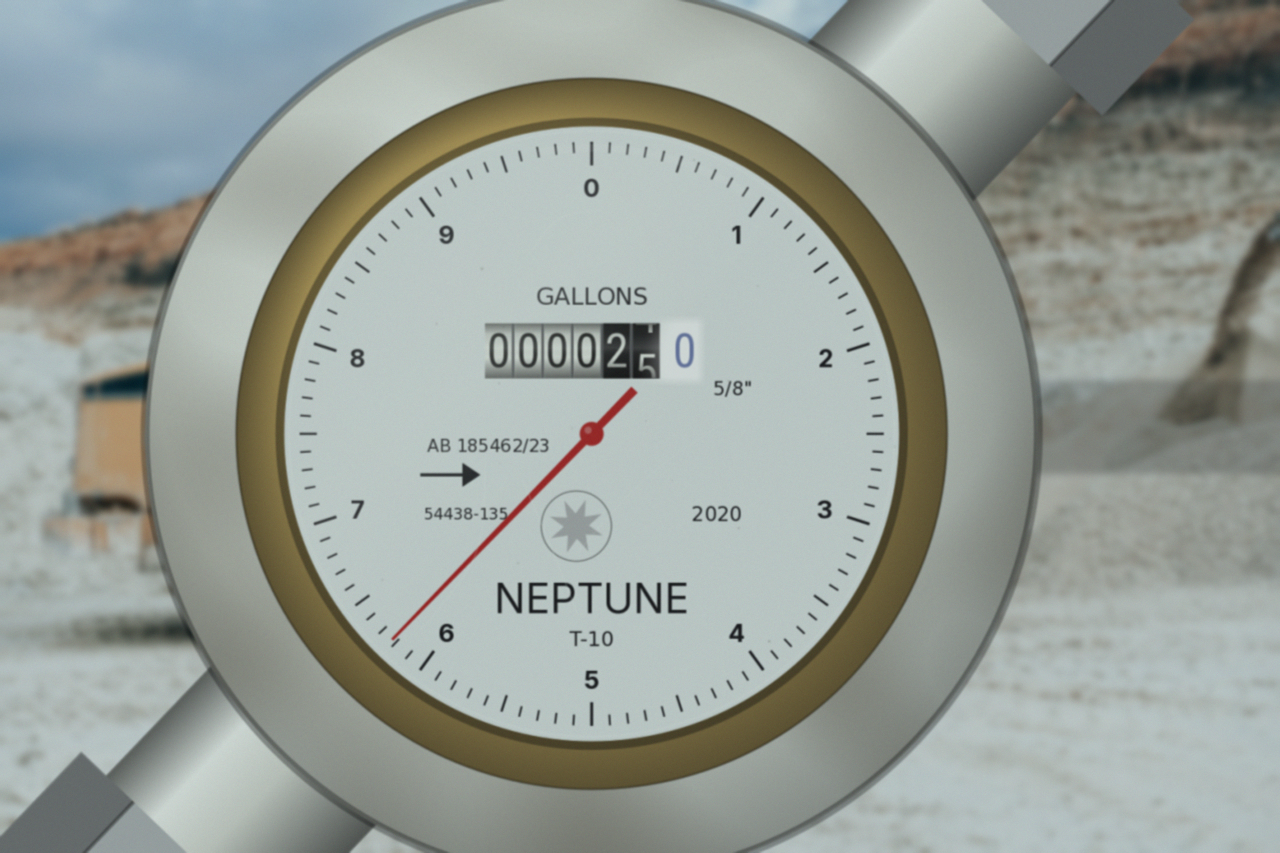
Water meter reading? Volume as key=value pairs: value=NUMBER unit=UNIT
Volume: value=246.2 unit=gal
